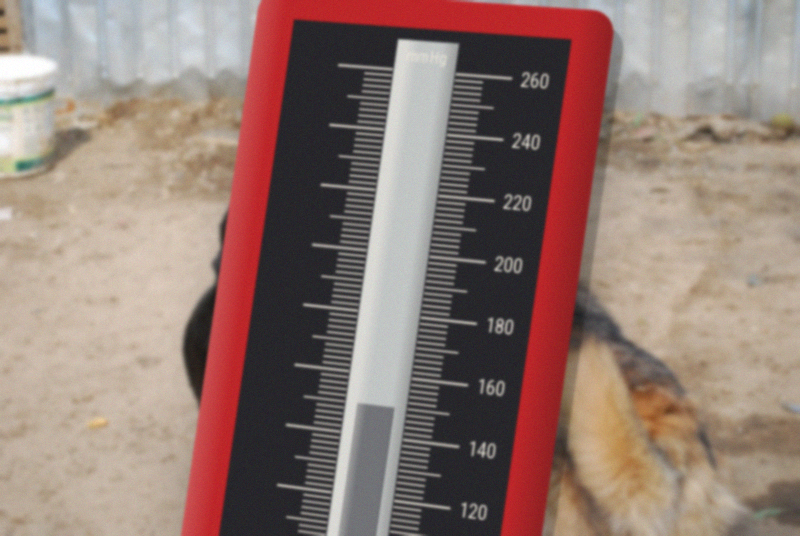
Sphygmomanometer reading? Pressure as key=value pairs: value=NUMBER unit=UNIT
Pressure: value=150 unit=mmHg
